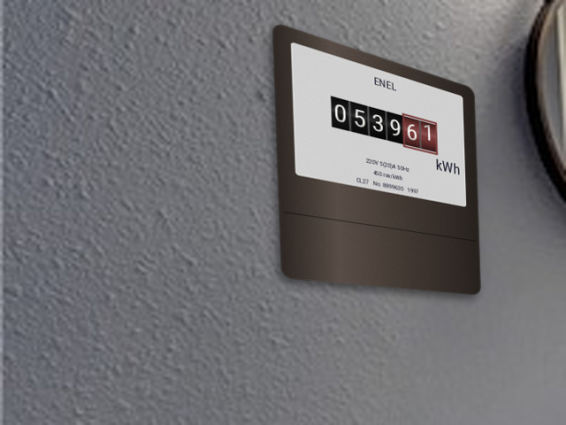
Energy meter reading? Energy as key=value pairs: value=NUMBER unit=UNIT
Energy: value=539.61 unit=kWh
